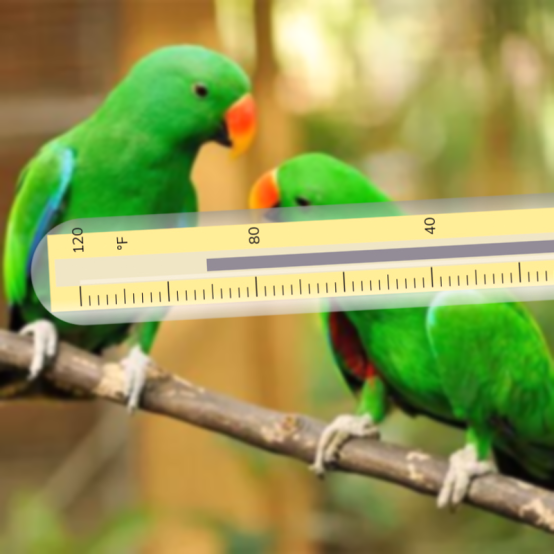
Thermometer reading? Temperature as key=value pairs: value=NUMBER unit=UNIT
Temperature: value=91 unit=°F
